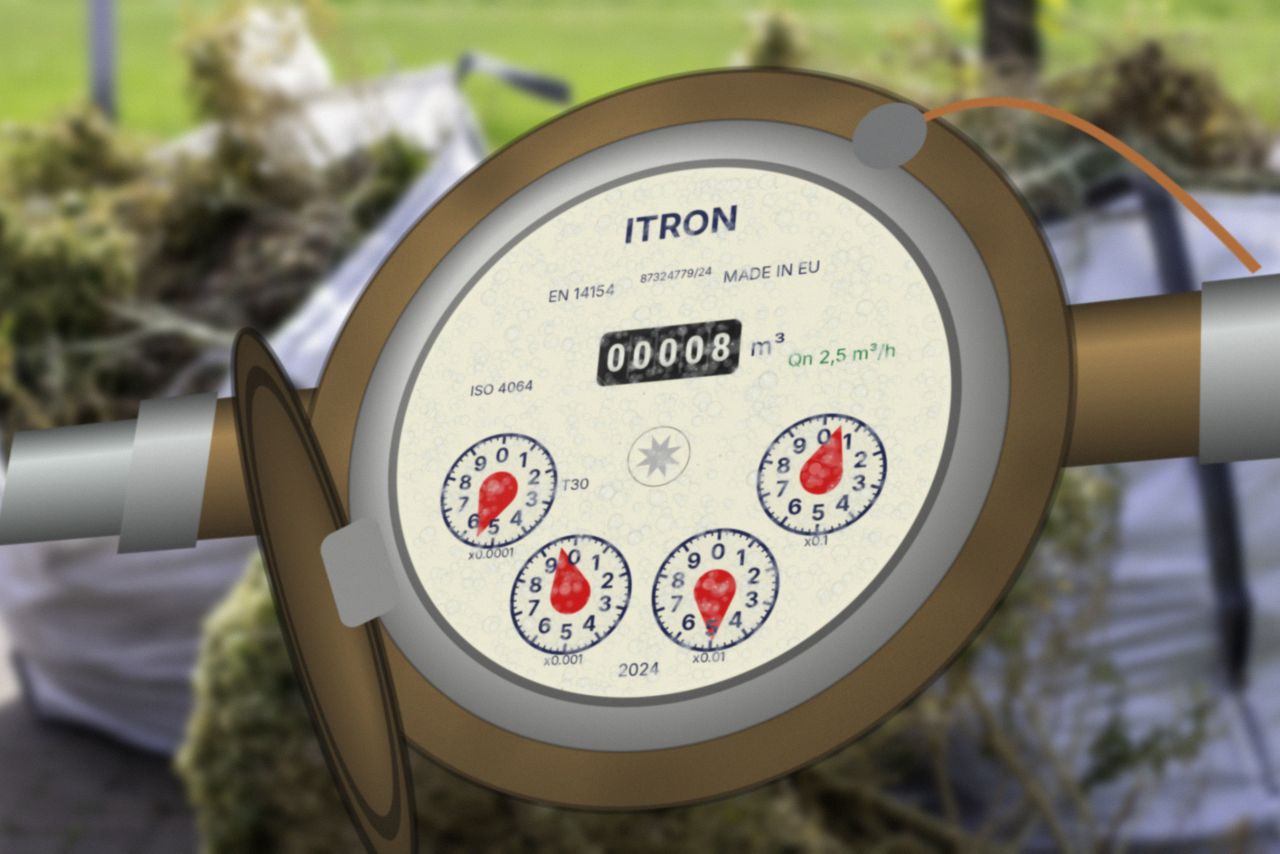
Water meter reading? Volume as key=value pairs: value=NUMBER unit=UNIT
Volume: value=8.0495 unit=m³
